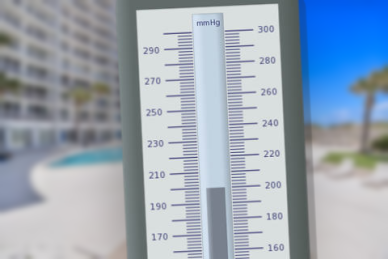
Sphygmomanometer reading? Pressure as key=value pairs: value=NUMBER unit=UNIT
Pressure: value=200 unit=mmHg
